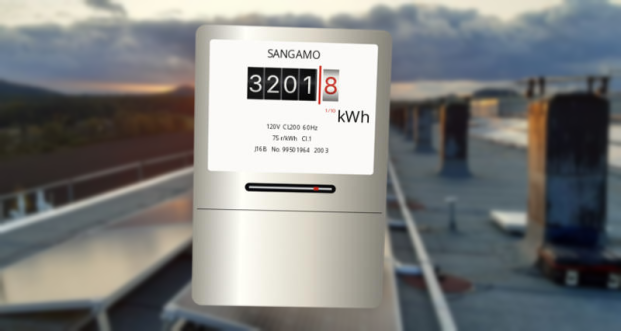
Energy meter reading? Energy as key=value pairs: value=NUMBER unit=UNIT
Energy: value=3201.8 unit=kWh
